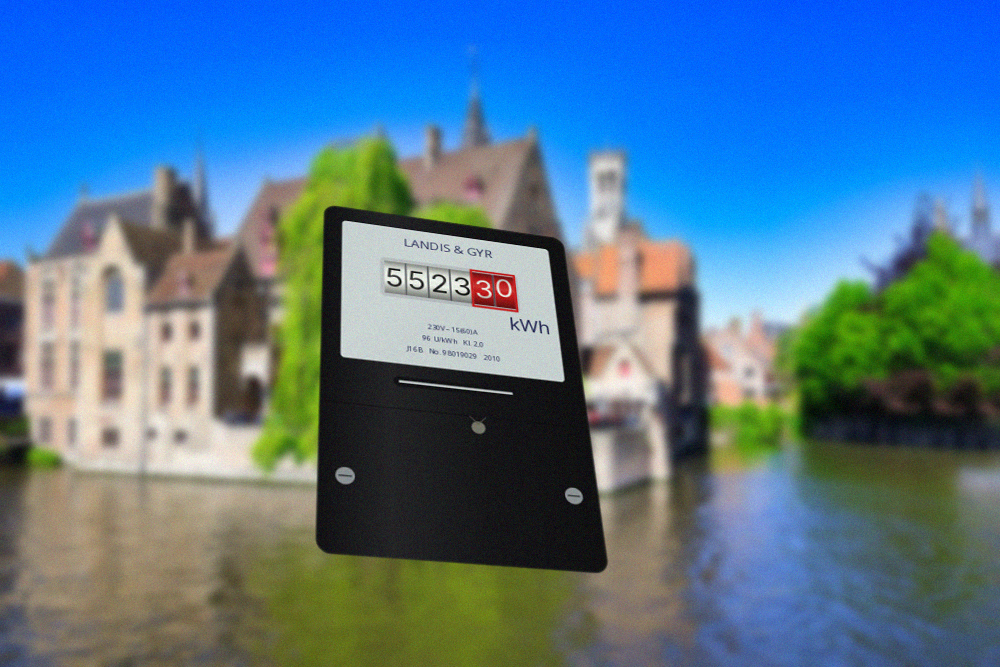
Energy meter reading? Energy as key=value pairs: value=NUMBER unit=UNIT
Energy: value=5523.30 unit=kWh
